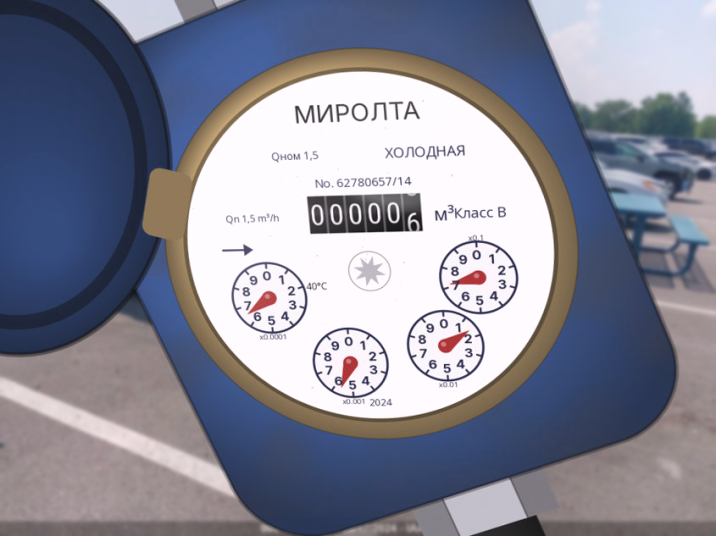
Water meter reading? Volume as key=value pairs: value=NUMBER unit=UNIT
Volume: value=5.7156 unit=m³
